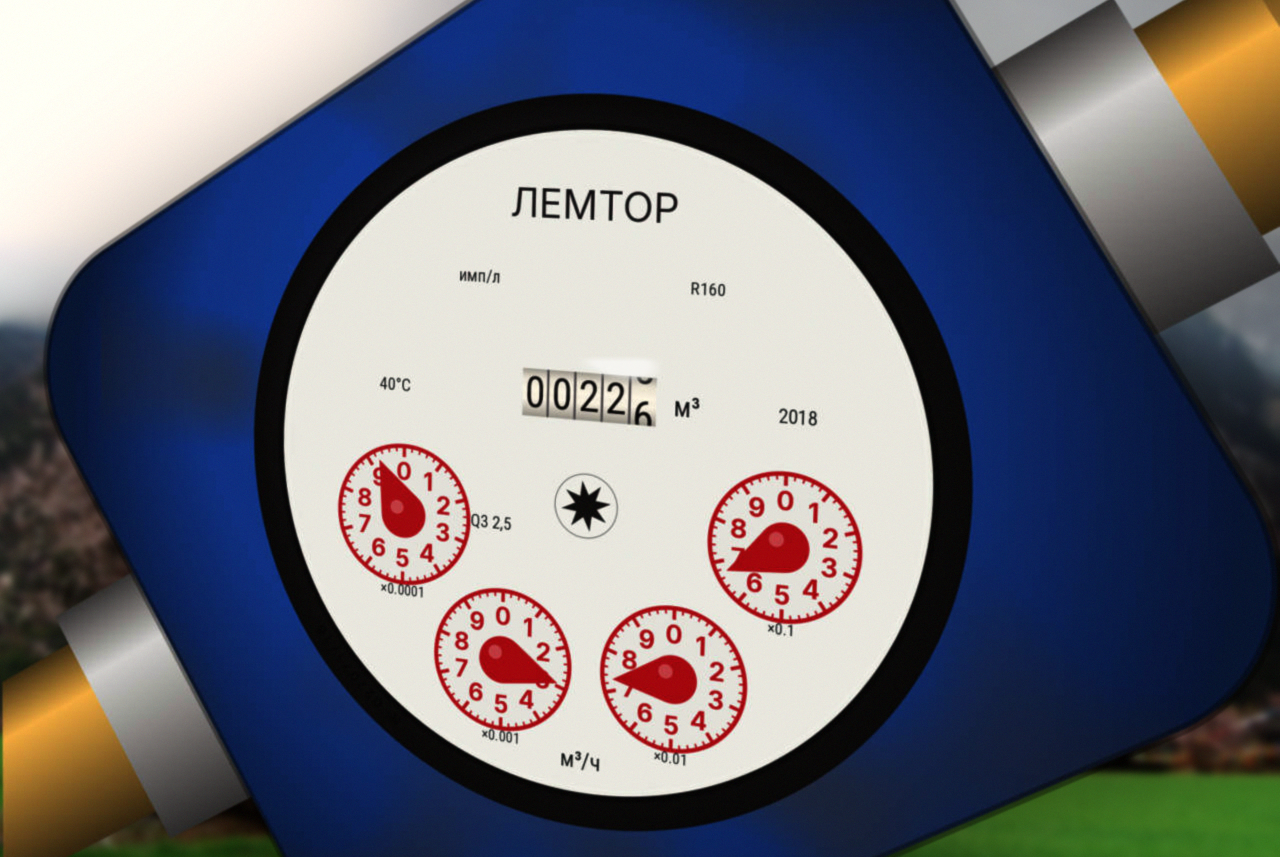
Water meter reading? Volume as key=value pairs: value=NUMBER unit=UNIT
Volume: value=225.6729 unit=m³
